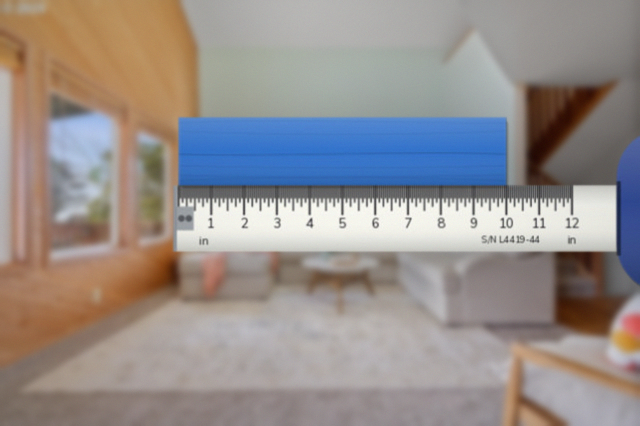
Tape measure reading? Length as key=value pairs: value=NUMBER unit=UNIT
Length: value=10 unit=in
